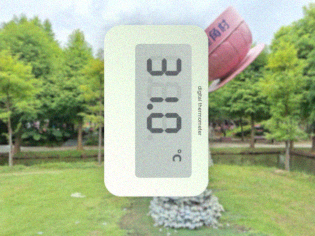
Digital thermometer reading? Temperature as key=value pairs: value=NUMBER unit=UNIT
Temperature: value=31.0 unit=°C
